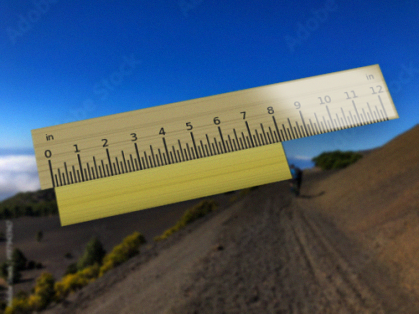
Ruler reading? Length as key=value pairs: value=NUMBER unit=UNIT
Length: value=8 unit=in
